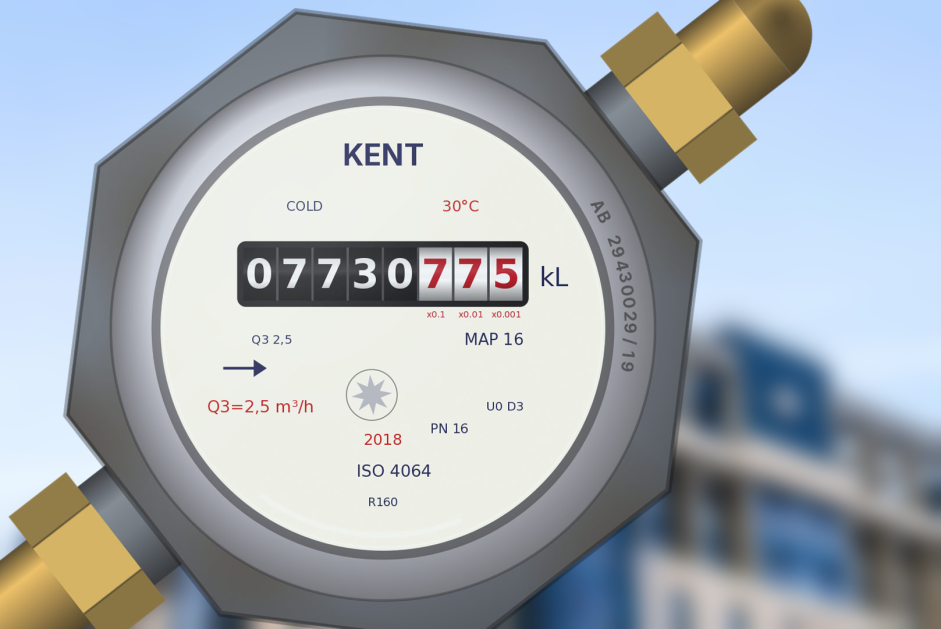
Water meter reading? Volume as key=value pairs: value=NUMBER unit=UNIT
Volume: value=7730.775 unit=kL
